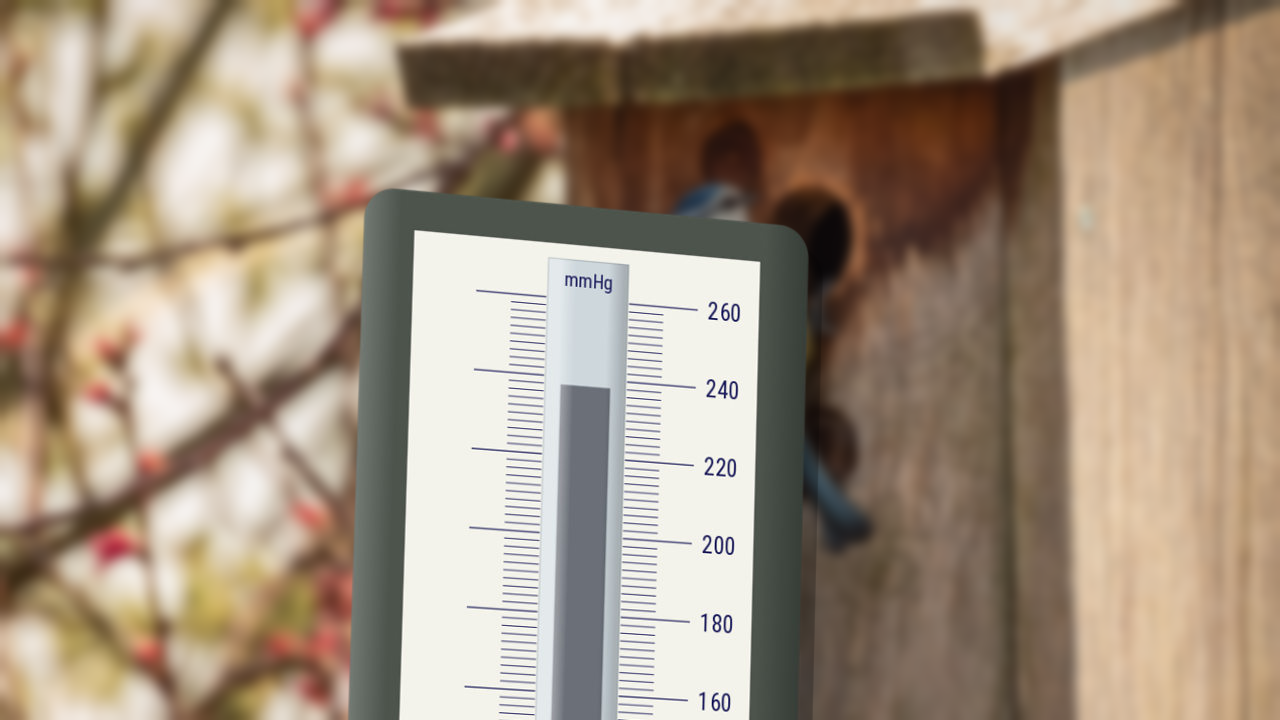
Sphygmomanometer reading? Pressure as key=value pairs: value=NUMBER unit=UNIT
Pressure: value=238 unit=mmHg
